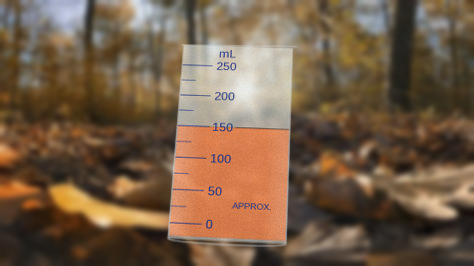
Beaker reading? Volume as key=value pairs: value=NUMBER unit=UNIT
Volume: value=150 unit=mL
